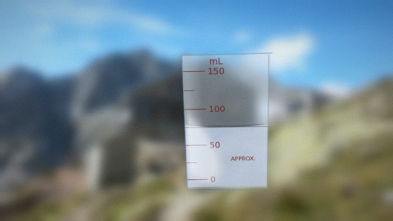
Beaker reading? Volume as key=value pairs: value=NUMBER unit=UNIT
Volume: value=75 unit=mL
